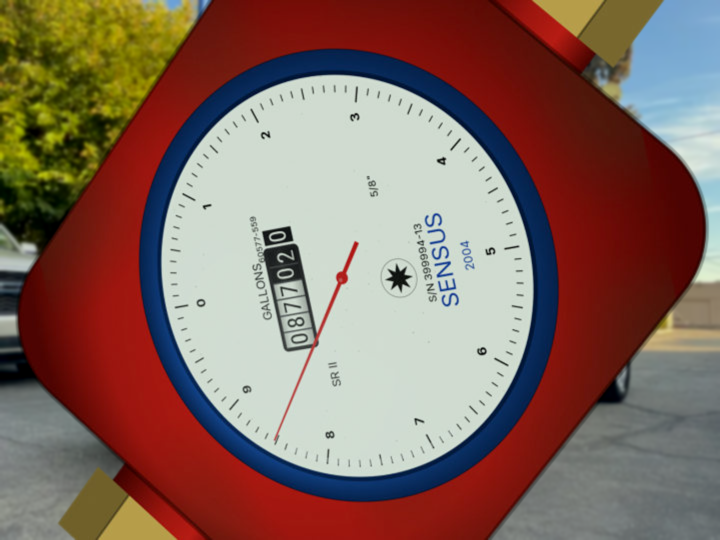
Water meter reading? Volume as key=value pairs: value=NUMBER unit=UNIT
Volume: value=877018.5 unit=gal
